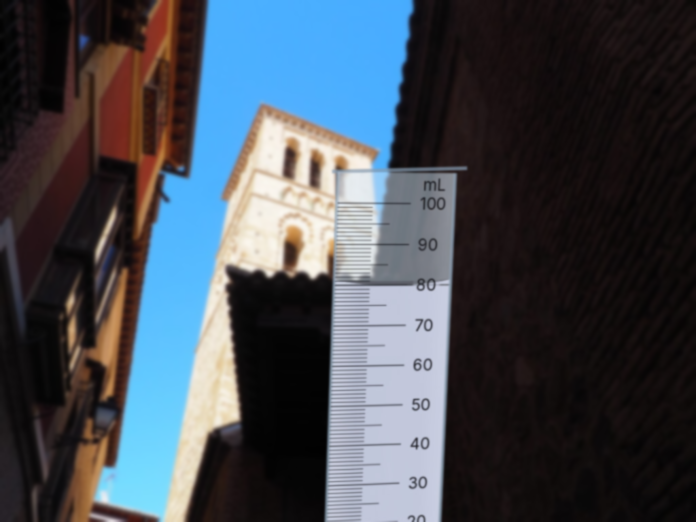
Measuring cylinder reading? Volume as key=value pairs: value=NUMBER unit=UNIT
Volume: value=80 unit=mL
